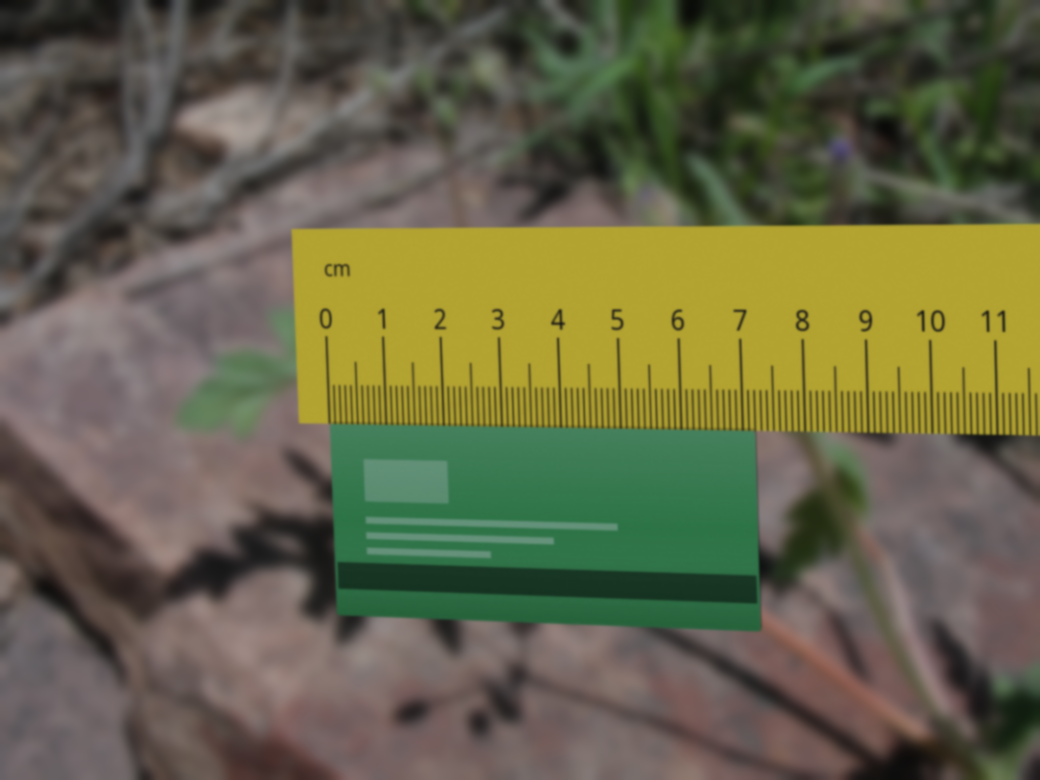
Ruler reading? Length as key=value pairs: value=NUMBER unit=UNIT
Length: value=7.2 unit=cm
